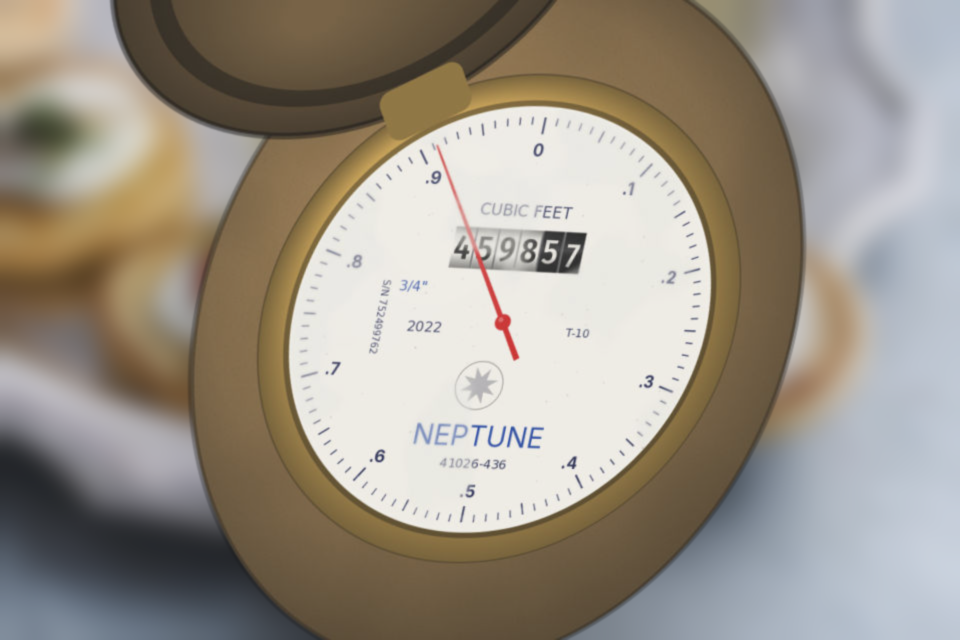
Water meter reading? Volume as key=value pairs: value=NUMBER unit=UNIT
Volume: value=459856.91 unit=ft³
